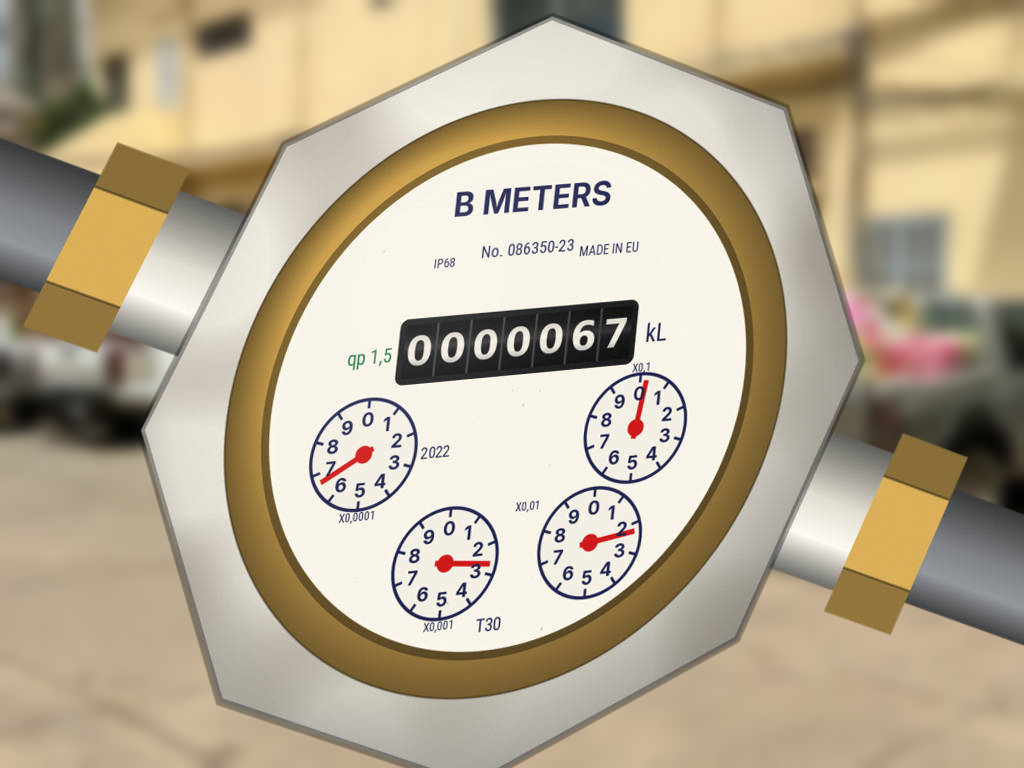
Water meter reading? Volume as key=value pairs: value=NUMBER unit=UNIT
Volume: value=67.0226 unit=kL
